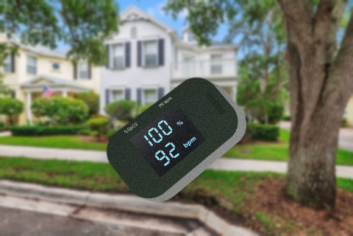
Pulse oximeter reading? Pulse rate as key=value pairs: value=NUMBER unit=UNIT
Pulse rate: value=92 unit=bpm
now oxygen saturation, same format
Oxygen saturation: value=100 unit=%
